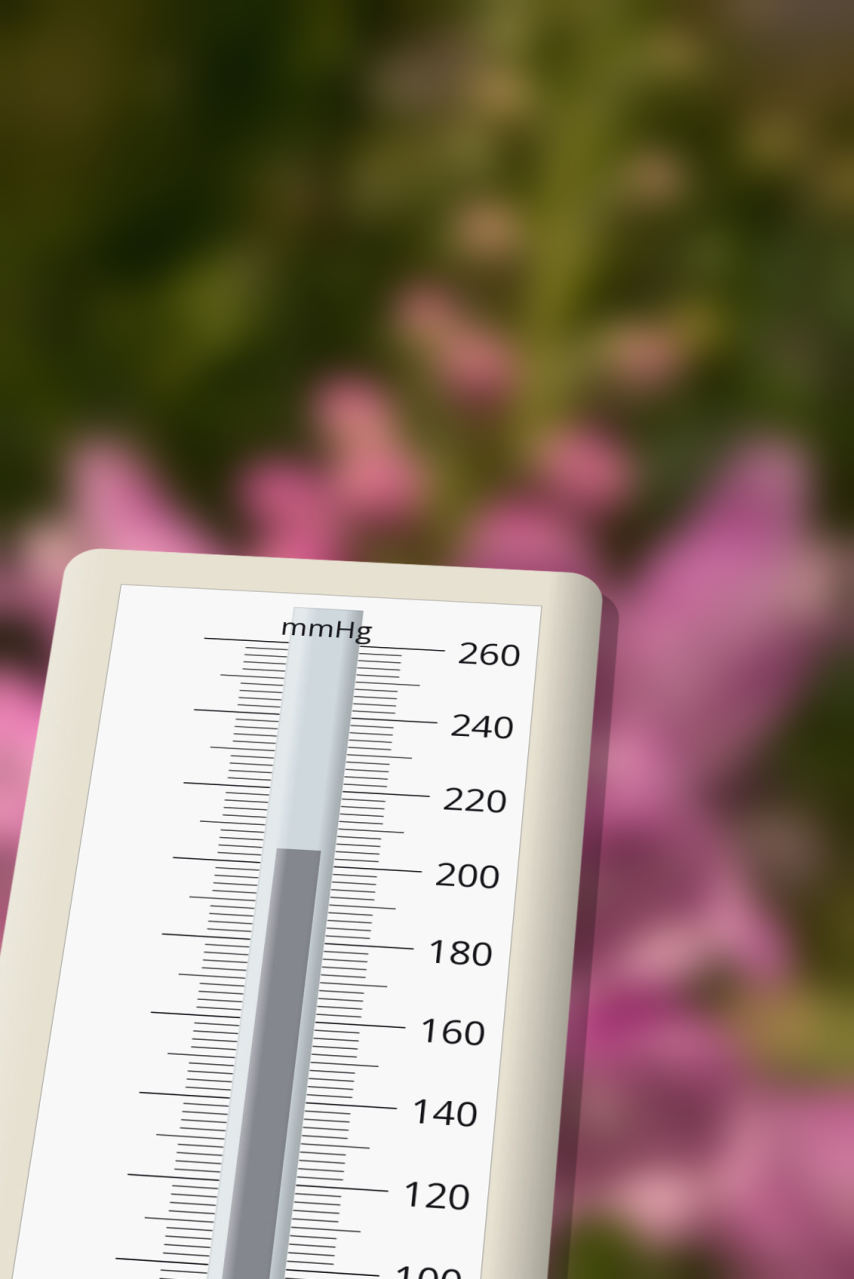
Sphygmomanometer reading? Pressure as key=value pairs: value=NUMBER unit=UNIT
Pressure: value=204 unit=mmHg
